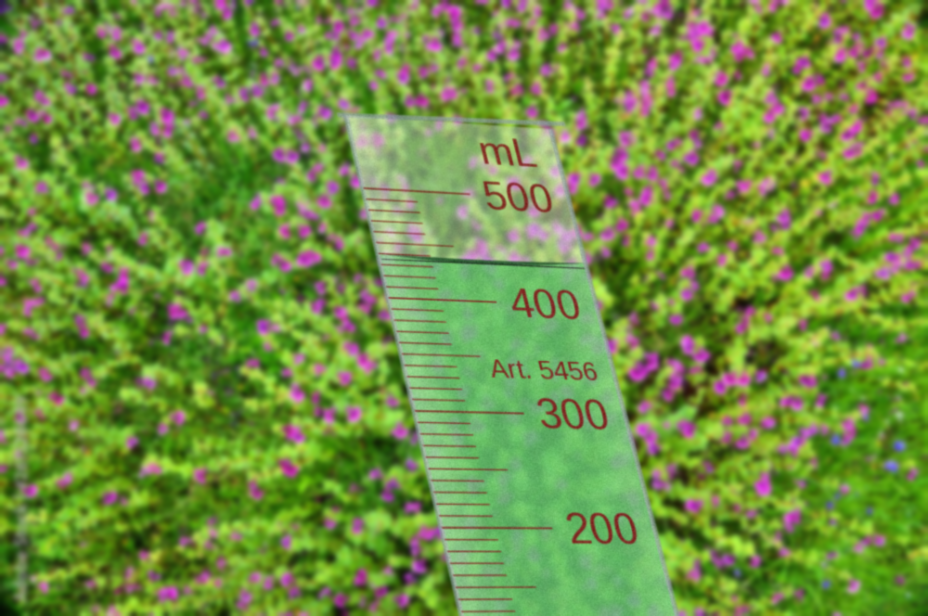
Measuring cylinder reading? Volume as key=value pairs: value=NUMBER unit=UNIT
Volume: value=435 unit=mL
